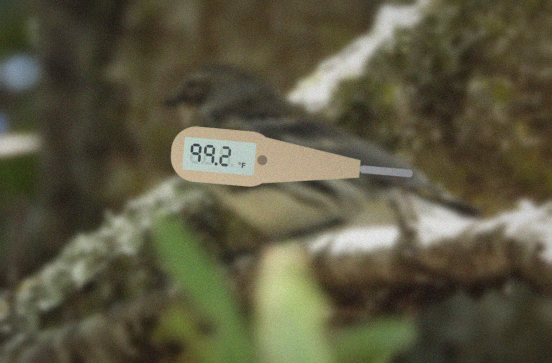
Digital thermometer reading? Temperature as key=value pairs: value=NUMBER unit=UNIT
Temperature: value=99.2 unit=°F
